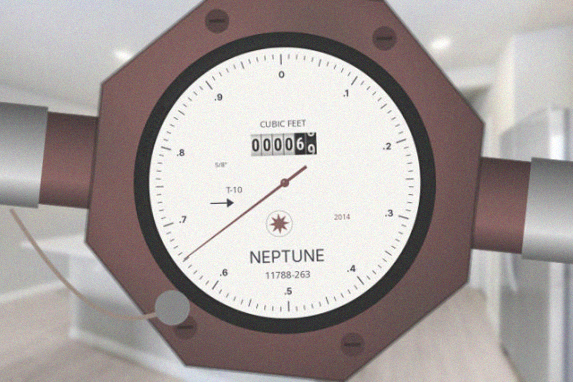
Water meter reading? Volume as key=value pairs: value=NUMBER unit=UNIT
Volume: value=68.65 unit=ft³
